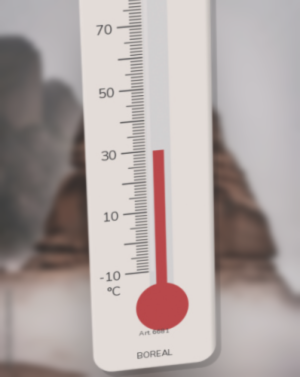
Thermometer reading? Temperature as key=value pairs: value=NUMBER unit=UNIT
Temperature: value=30 unit=°C
